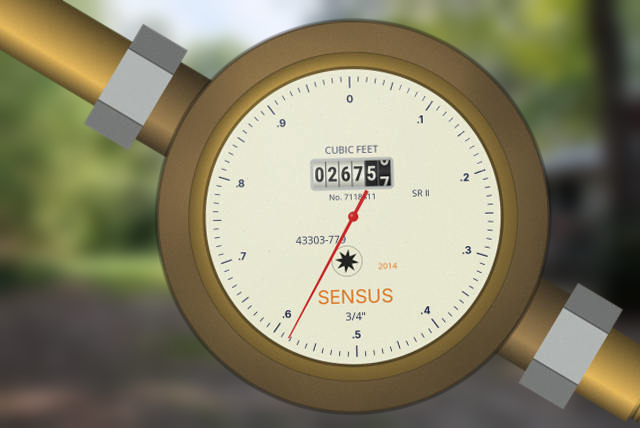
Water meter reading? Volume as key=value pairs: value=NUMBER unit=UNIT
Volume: value=26756.58 unit=ft³
